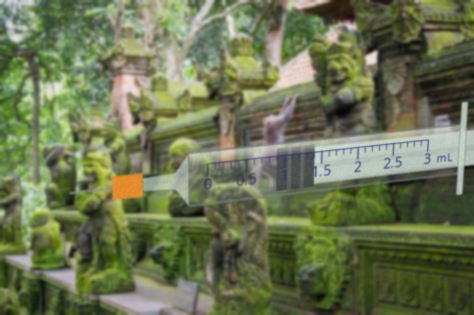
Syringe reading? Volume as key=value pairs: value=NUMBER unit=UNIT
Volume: value=0.9 unit=mL
